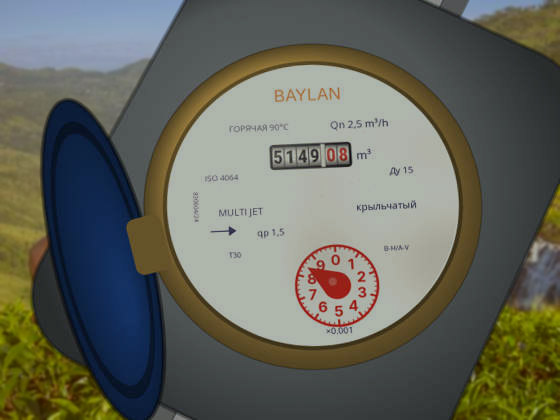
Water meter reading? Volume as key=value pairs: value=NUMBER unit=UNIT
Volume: value=5149.088 unit=m³
